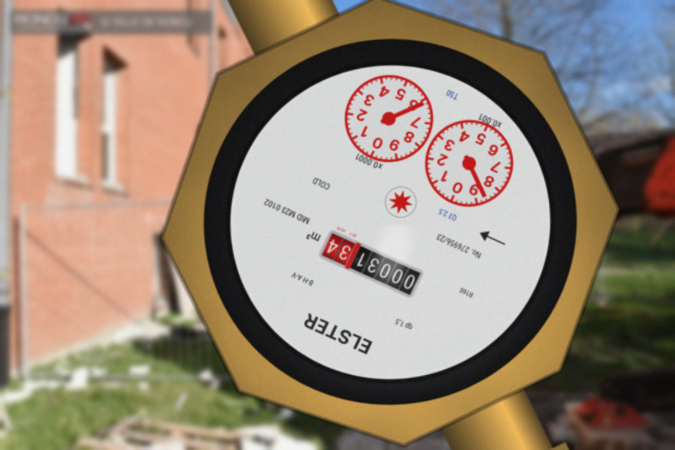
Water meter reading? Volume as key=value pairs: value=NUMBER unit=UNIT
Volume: value=31.3486 unit=m³
